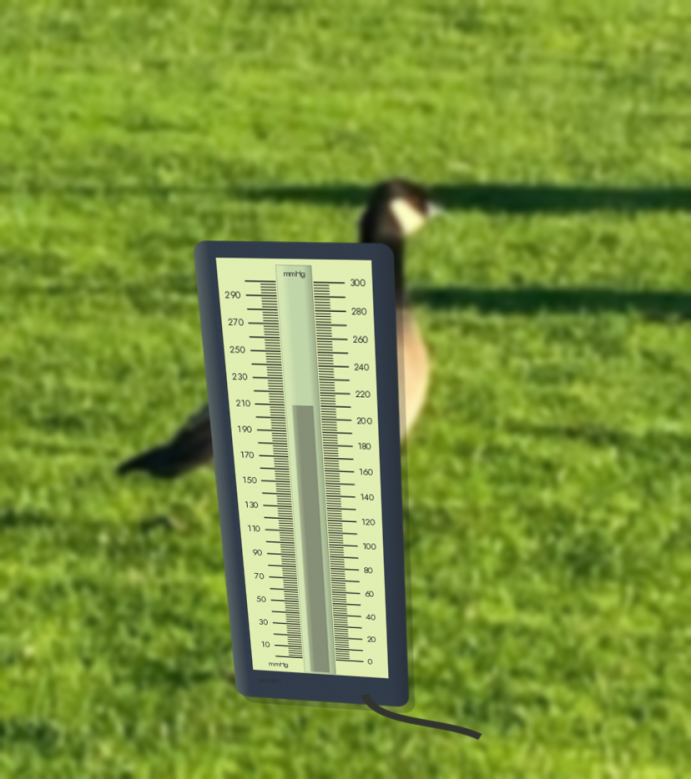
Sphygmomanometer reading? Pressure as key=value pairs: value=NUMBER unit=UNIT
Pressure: value=210 unit=mmHg
